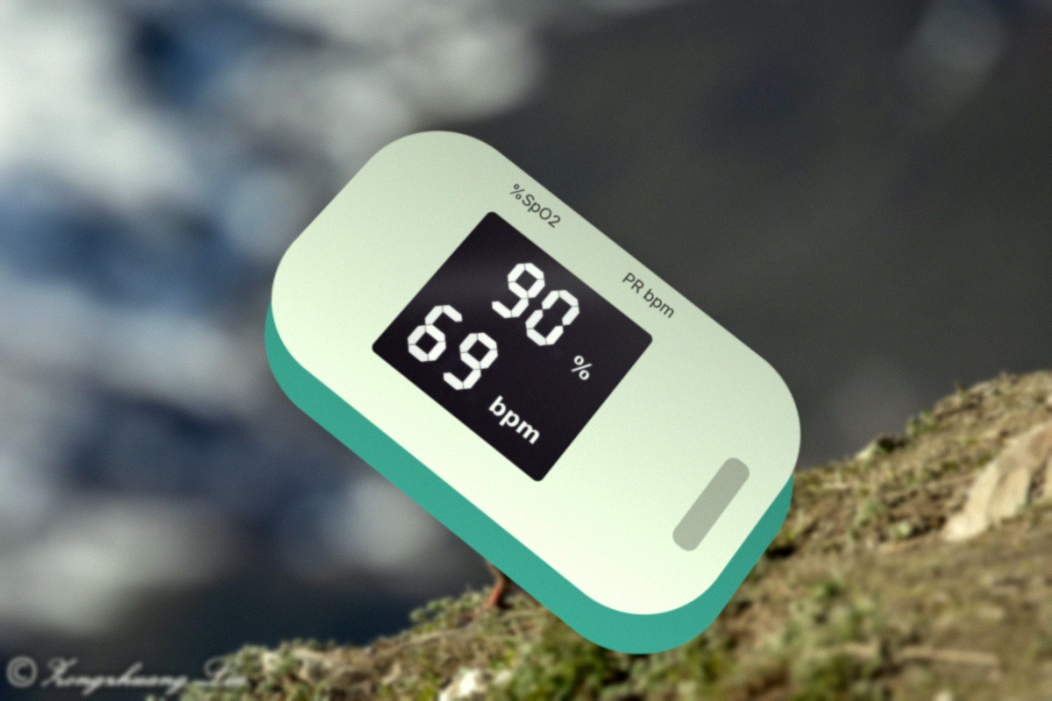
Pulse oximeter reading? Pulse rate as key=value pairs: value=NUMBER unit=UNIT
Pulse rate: value=69 unit=bpm
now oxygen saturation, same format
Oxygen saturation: value=90 unit=%
